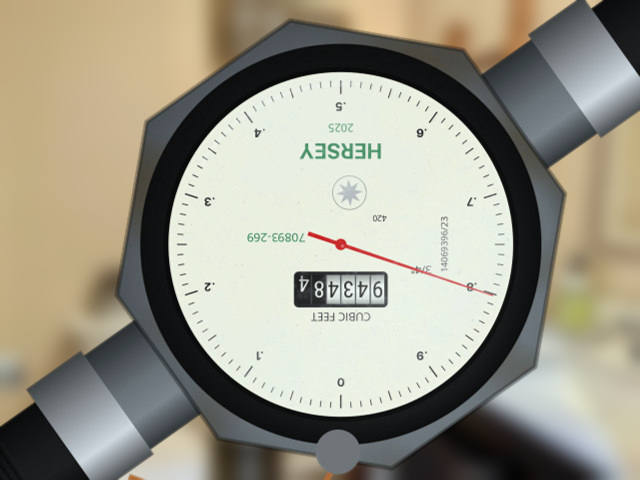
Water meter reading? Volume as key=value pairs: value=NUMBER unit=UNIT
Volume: value=943483.80 unit=ft³
